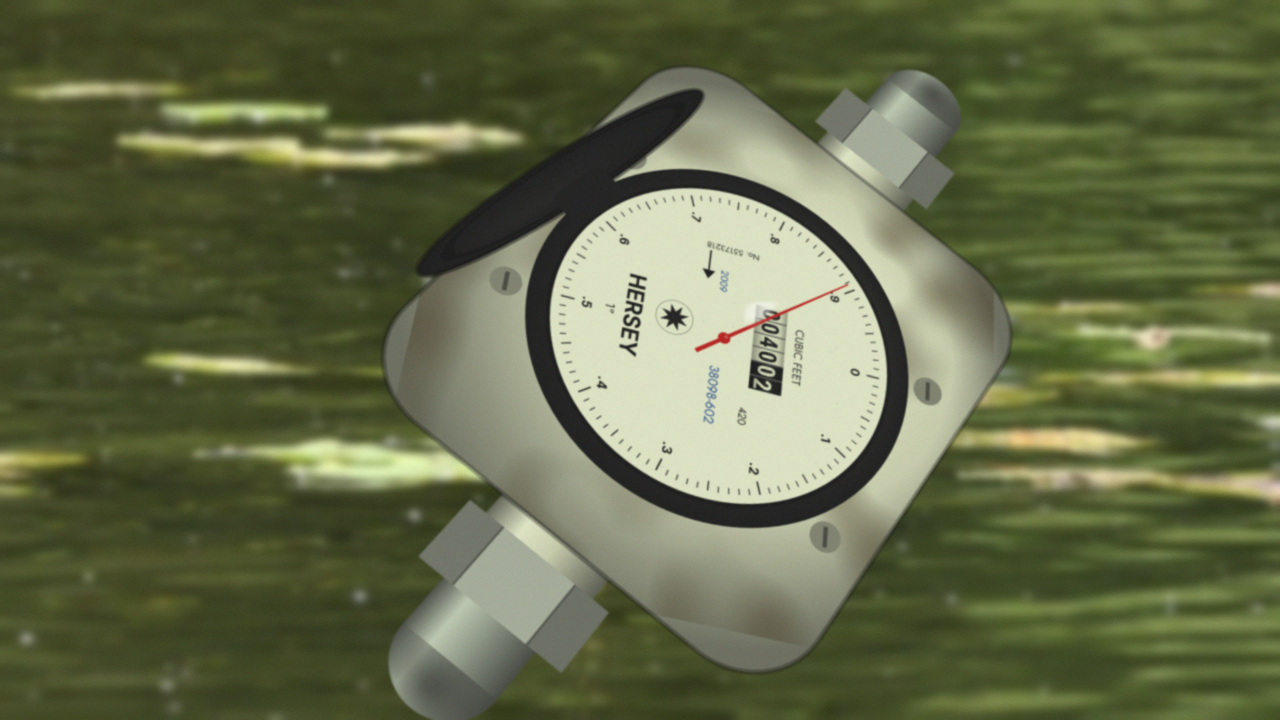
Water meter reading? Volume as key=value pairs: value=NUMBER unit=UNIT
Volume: value=4001.89 unit=ft³
